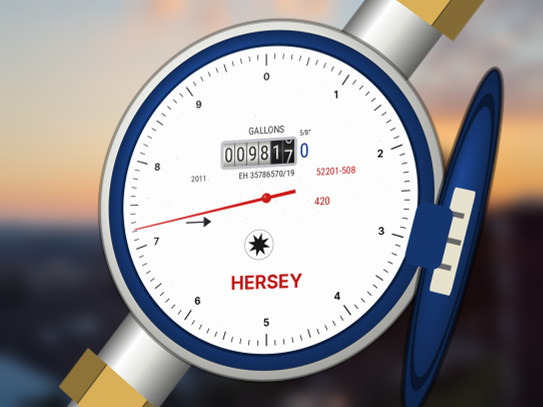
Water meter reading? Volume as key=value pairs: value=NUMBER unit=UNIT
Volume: value=98167.2 unit=gal
